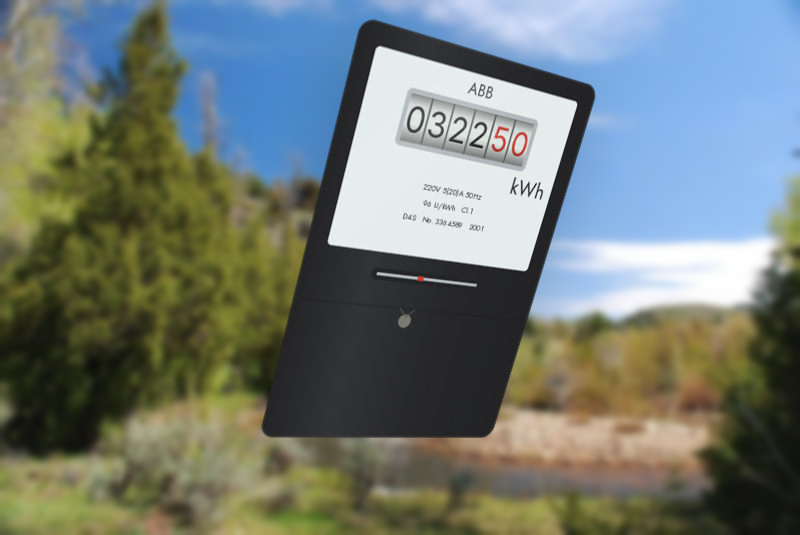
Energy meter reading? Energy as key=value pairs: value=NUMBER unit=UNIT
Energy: value=322.50 unit=kWh
